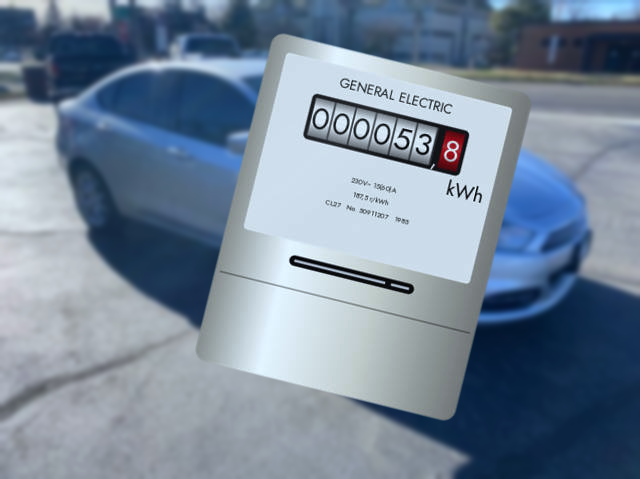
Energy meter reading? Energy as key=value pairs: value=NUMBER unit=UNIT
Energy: value=53.8 unit=kWh
